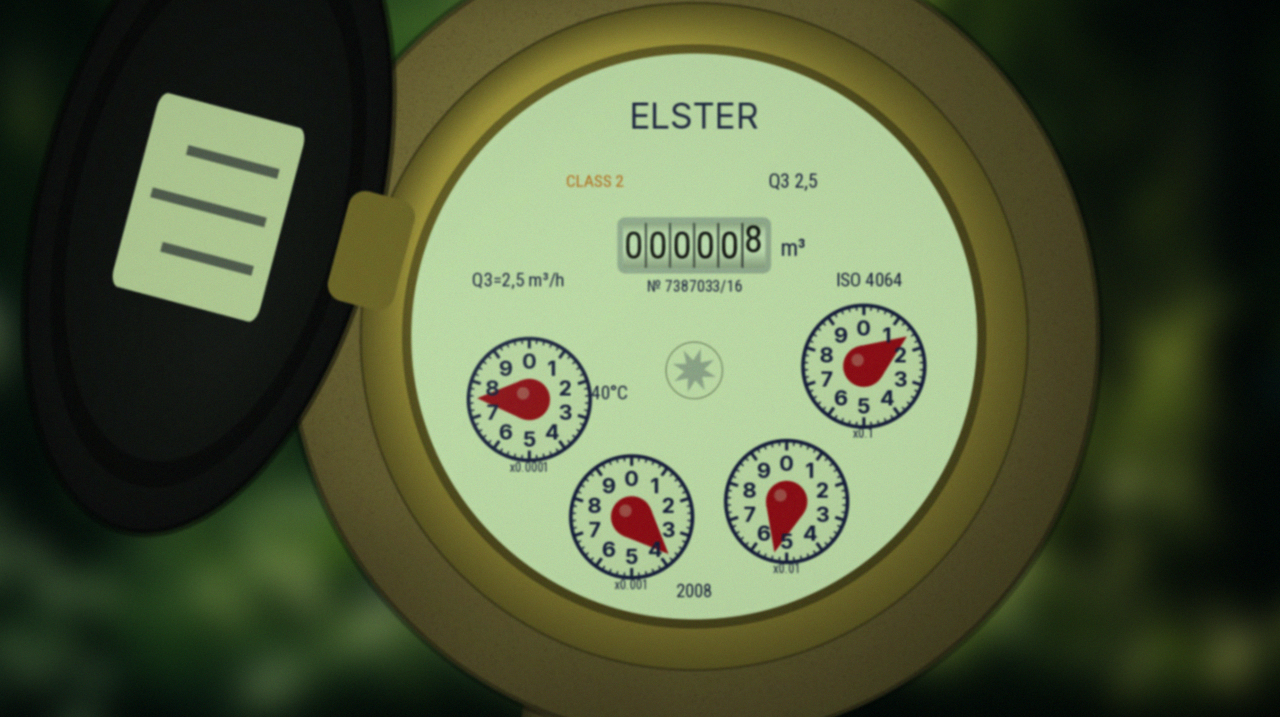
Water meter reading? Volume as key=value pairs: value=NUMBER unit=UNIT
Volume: value=8.1537 unit=m³
